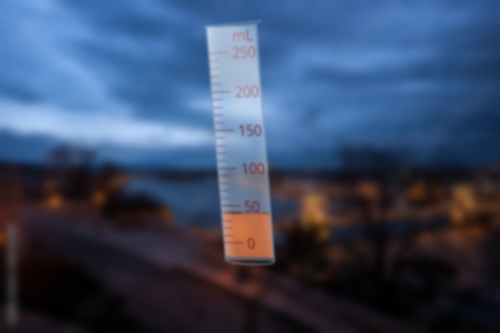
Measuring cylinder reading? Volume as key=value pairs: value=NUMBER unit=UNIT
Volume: value=40 unit=mL
